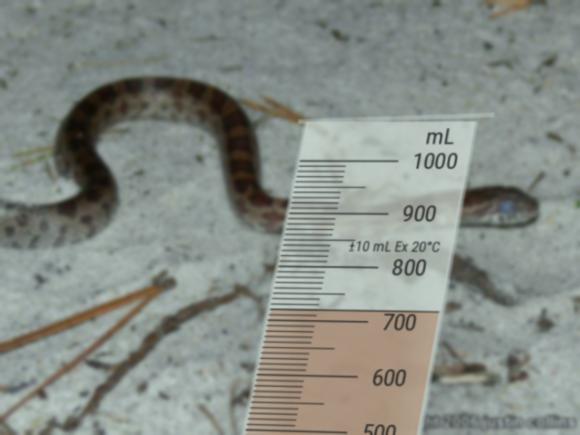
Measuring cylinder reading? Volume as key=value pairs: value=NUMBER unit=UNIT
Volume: value=720 unit=mL
